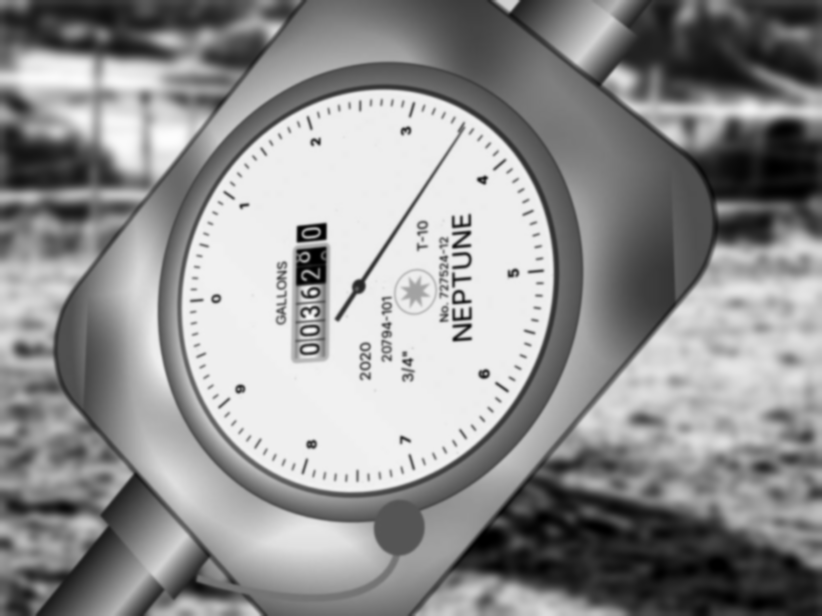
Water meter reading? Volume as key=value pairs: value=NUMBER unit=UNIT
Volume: value=36283.5 unit=gal
